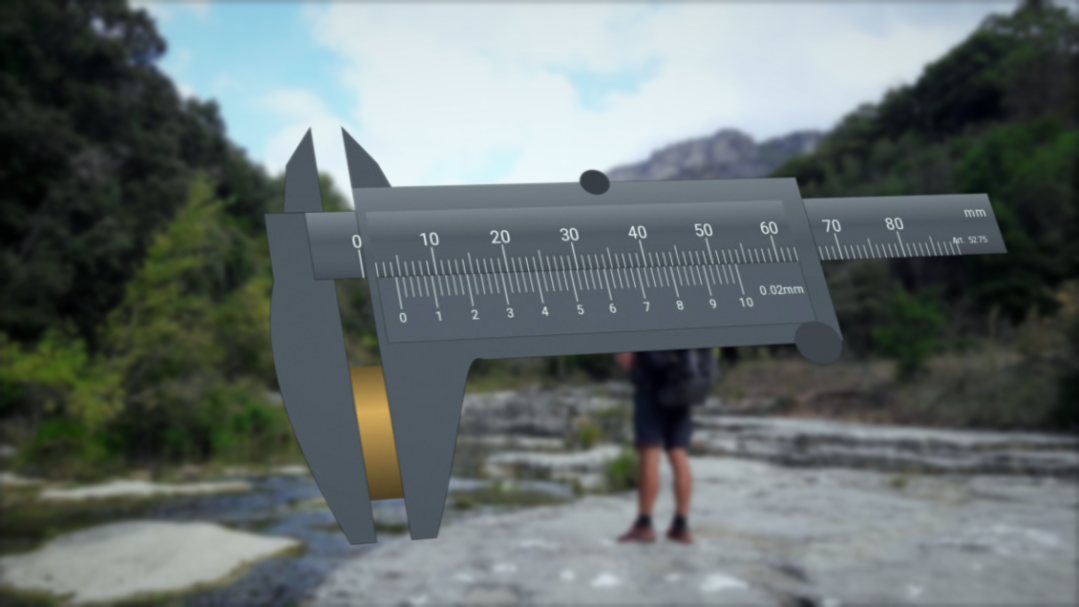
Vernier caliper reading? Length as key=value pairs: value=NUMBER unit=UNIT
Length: value=4.4 unit=mm
